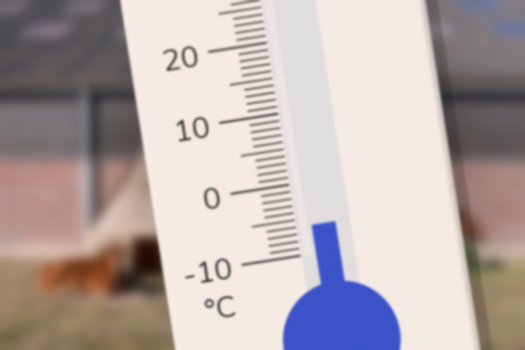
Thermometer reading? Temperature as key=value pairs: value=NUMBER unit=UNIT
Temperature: value=-6 unit=°C
